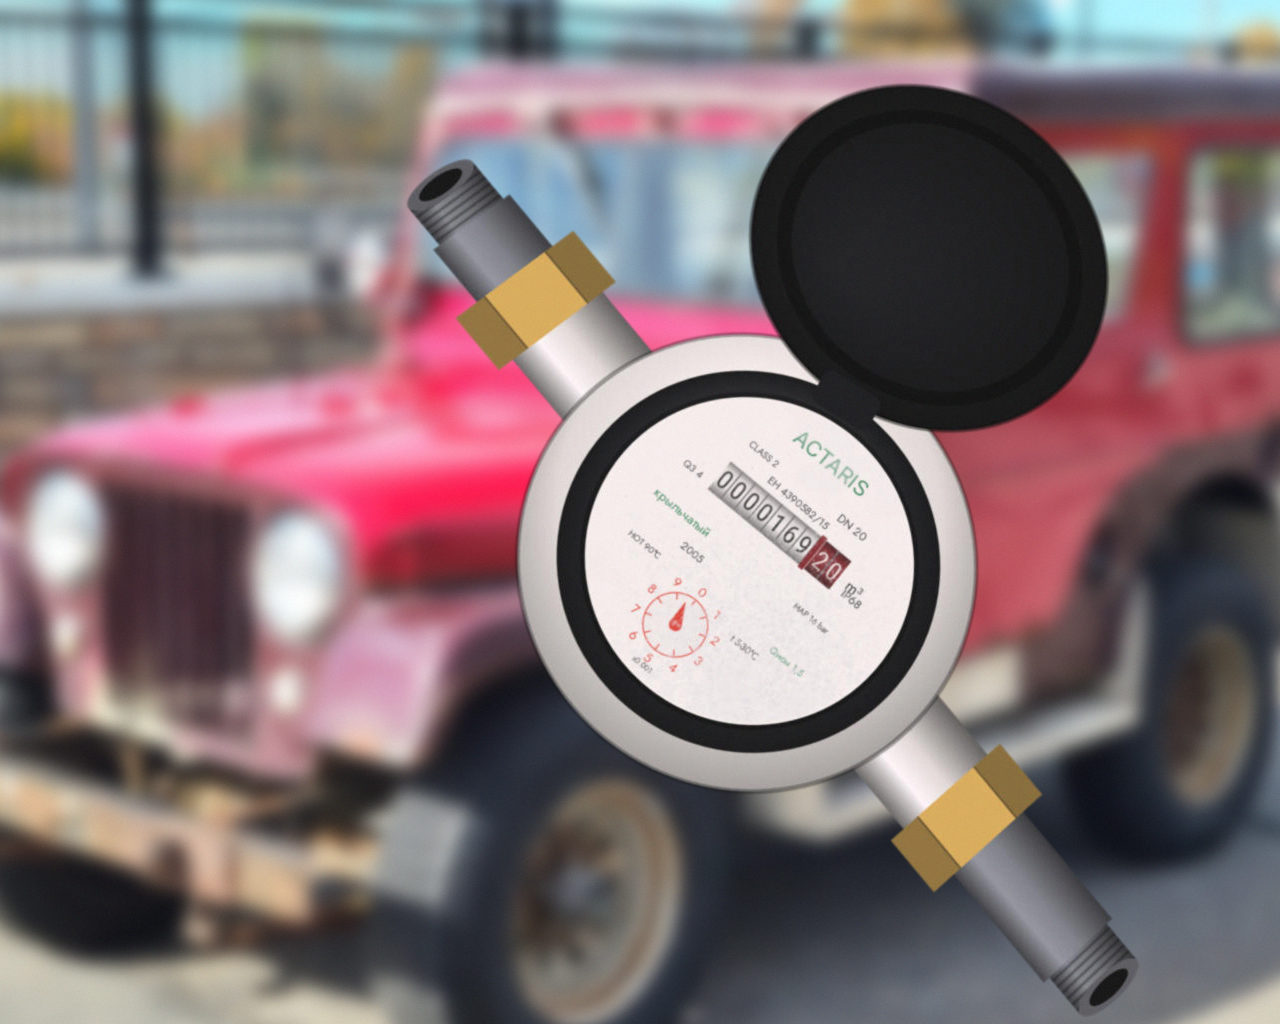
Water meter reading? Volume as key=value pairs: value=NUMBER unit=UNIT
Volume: value=169.199 unit=m³
